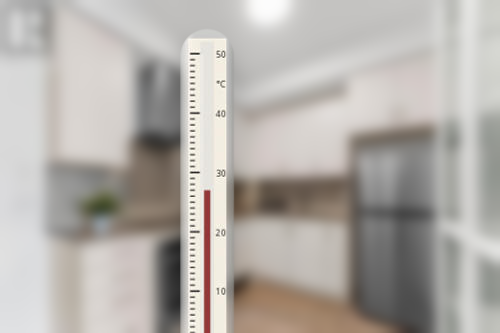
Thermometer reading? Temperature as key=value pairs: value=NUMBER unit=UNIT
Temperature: value=27 unit=°C
